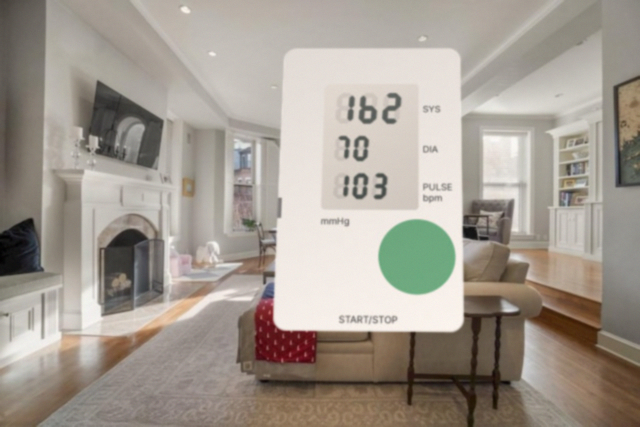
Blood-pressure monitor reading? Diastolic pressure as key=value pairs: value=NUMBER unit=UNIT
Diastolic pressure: value=70 unit=mmHg
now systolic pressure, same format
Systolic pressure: value=162 unit=mmHg
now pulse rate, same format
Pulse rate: value=103 unit=bpm
